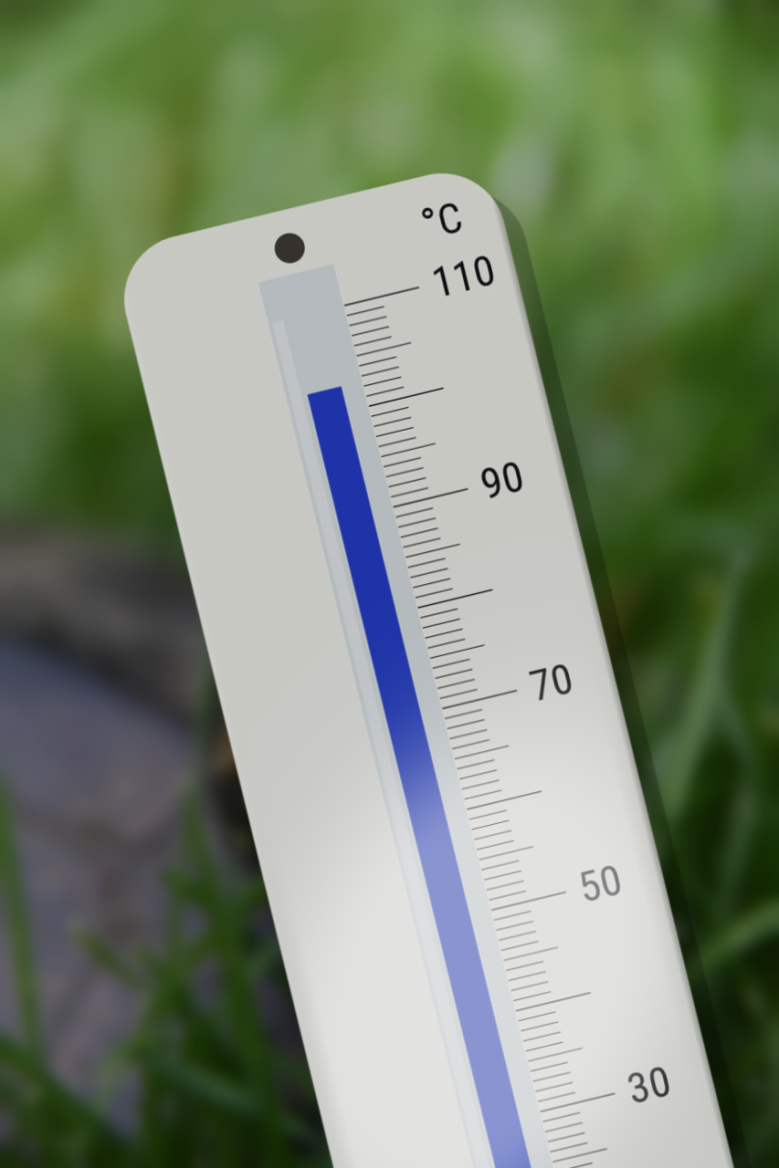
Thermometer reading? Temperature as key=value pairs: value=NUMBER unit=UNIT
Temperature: value=102.5 unit=°C
